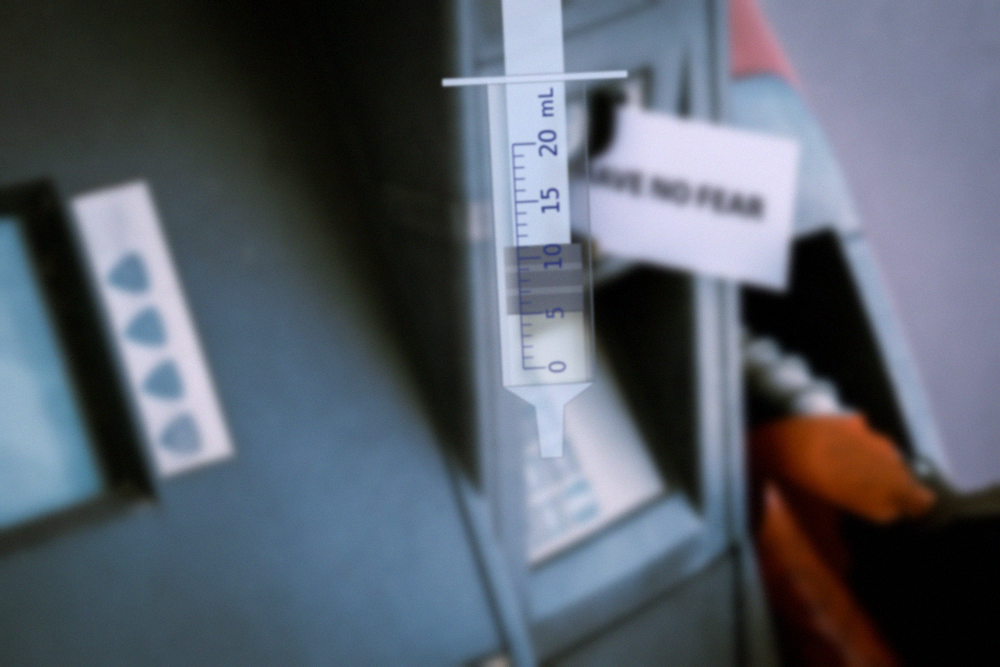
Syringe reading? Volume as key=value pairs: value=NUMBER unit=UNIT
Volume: value=5 unit=mL
